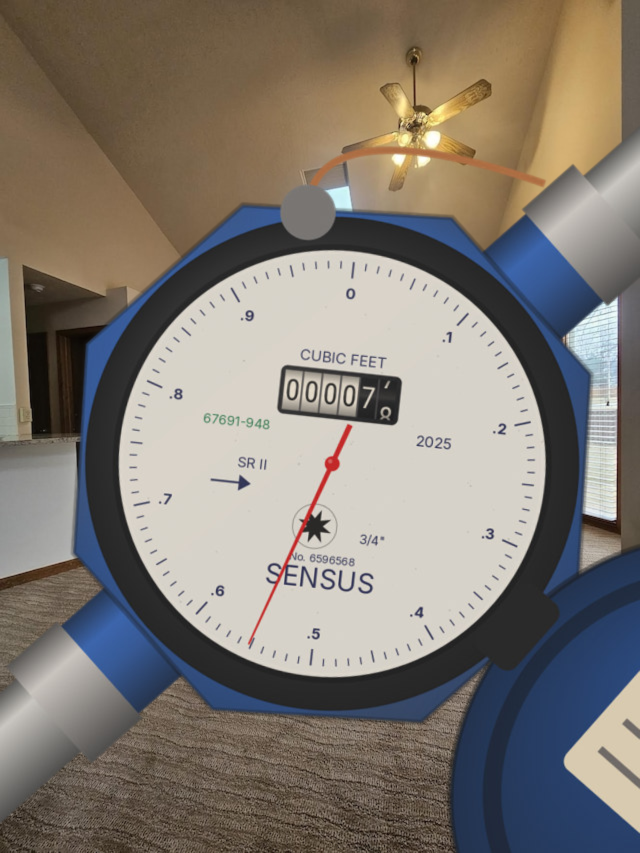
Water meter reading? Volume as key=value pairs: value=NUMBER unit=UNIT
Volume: value=77.55 unit=ft³
